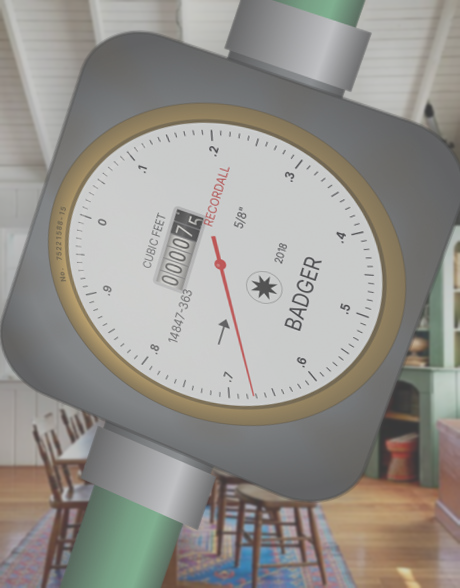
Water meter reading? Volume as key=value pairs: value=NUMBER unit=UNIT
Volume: value=74.67 unit=ft³
